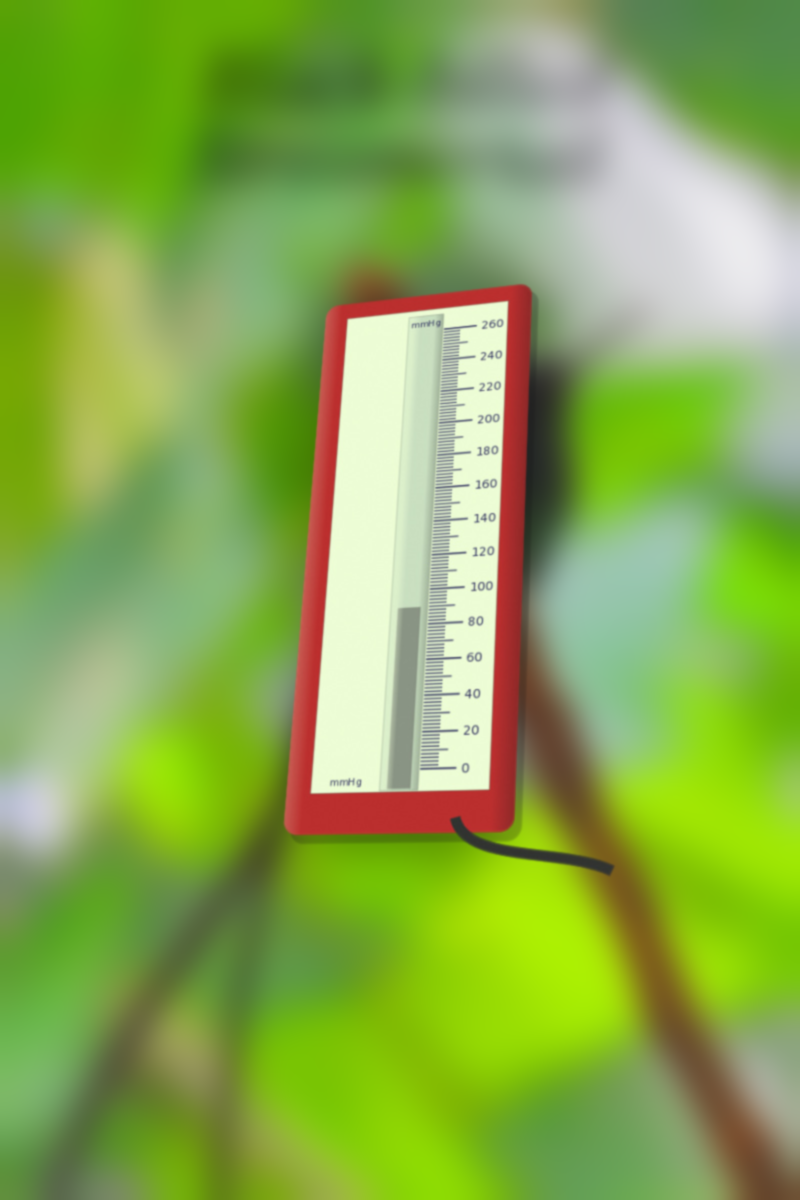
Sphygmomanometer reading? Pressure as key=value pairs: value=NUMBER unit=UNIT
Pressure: value=90 unit=mmHg
